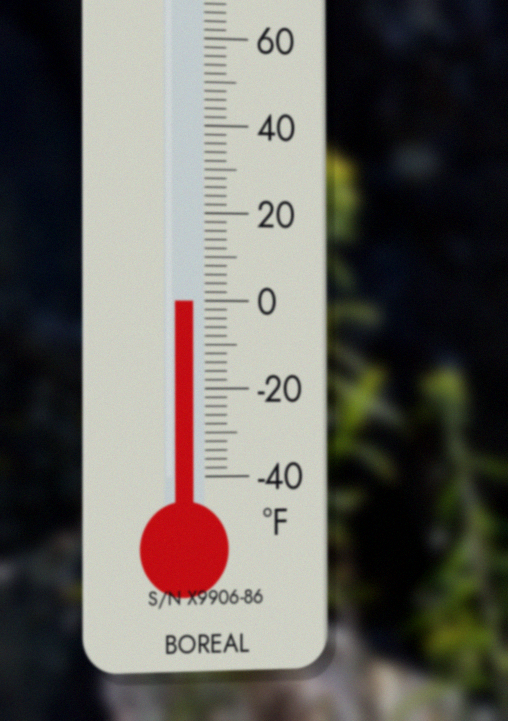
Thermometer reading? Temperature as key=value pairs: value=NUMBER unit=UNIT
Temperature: value=0 unit=°F
